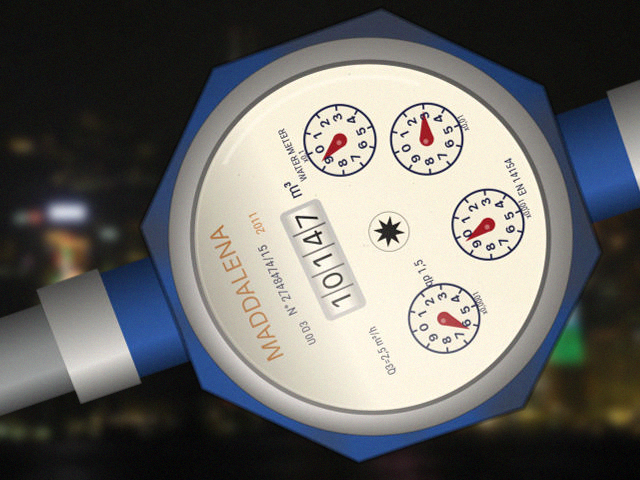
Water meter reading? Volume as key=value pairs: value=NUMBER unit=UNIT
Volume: value=10146.9296 unit=m³
